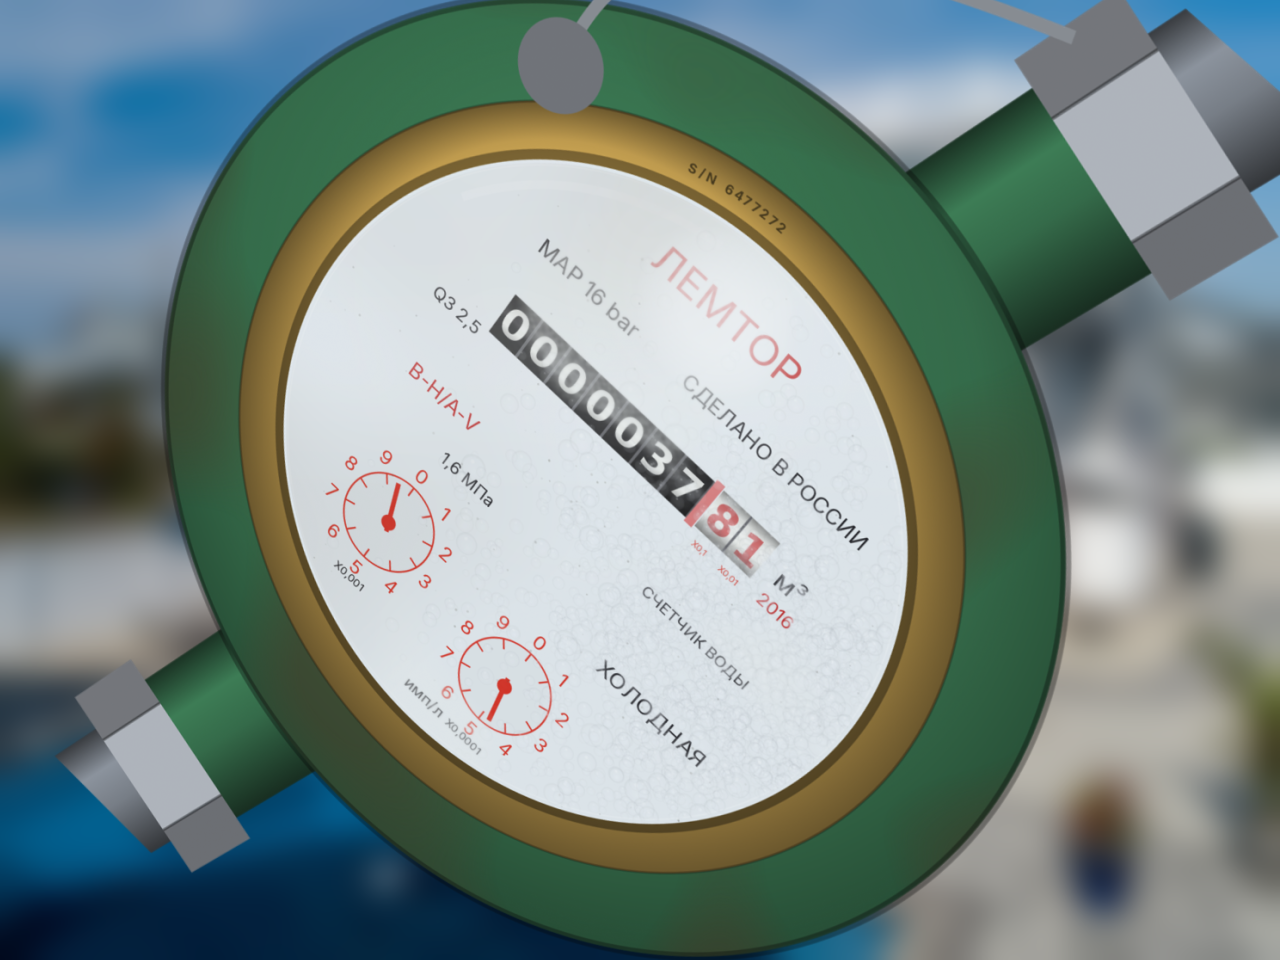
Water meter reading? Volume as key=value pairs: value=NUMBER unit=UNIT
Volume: value=37.8094 unit=m³
